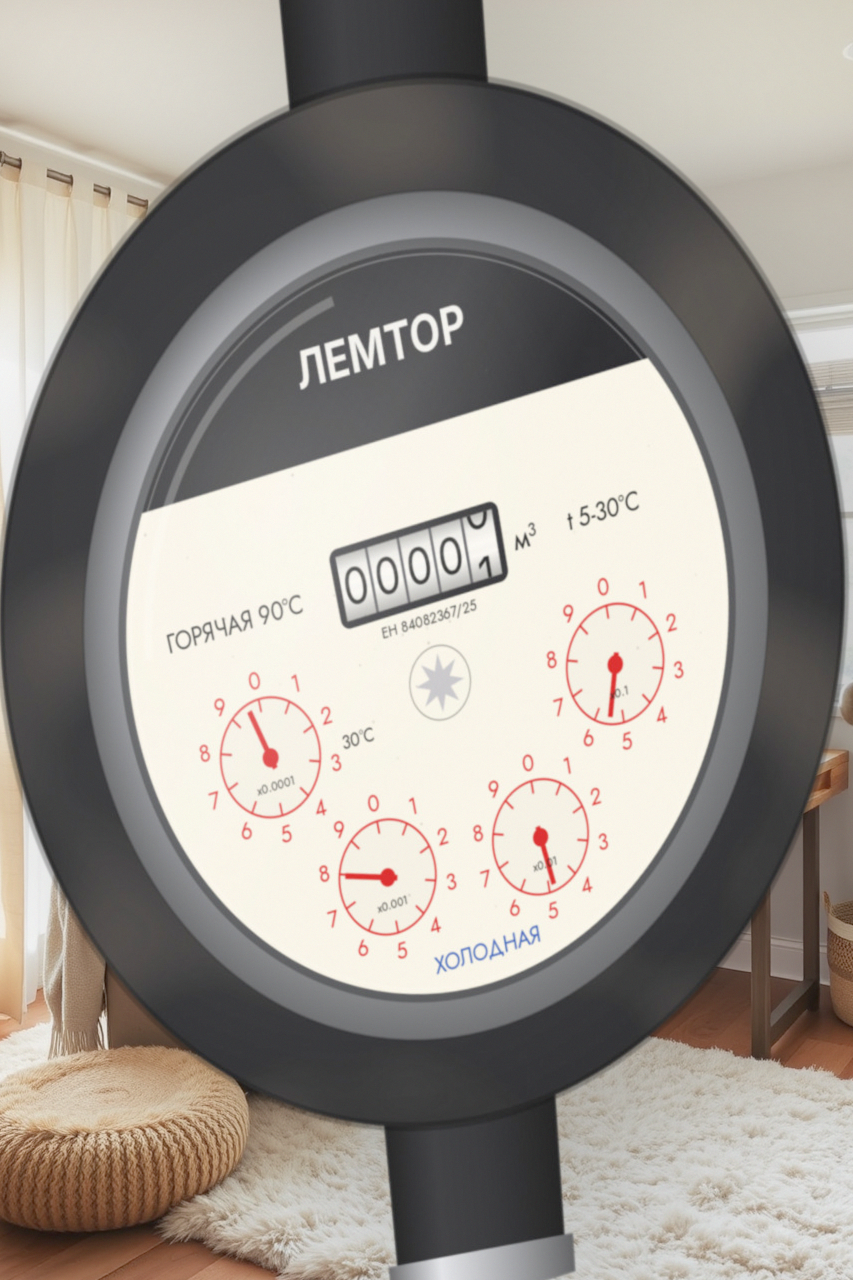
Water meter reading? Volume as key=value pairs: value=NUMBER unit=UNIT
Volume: value=0.5479 unit=m³
